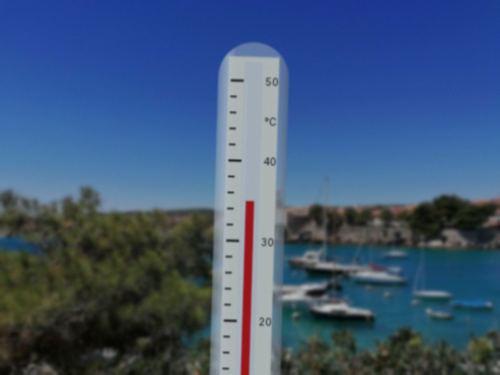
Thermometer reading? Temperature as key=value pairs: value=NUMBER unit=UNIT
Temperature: value=35 unit=°C
